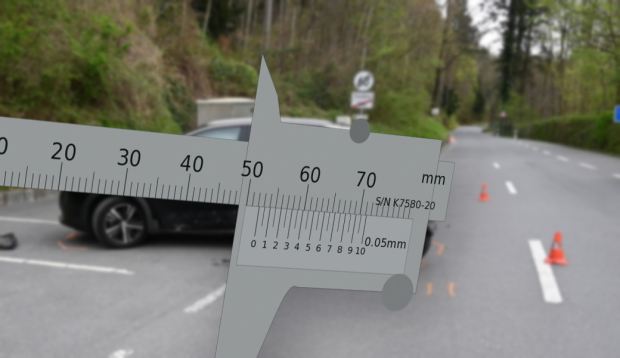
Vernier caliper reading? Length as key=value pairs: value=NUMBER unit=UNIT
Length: value=52.2 unit=mm
